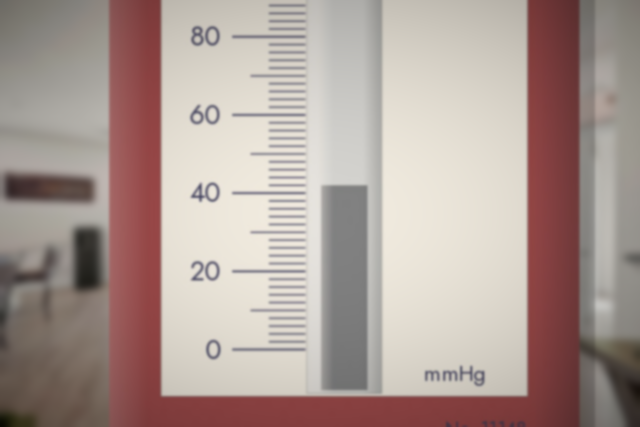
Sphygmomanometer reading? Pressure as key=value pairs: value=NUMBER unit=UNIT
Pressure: value=42 unit=mmHg
